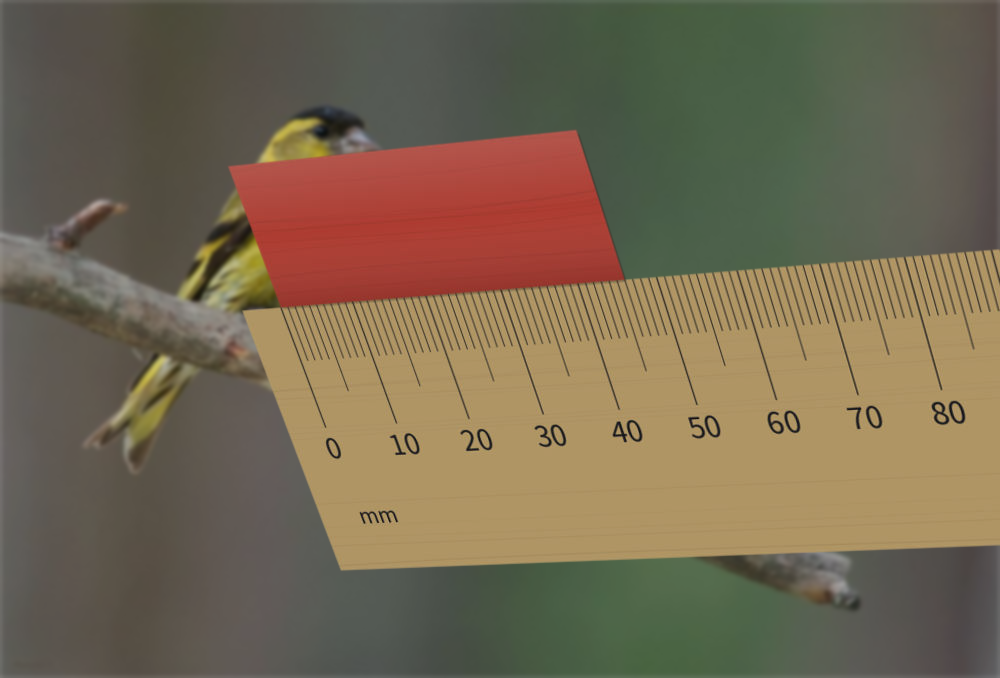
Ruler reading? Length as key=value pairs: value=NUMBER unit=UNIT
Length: value=46 unit=mm
